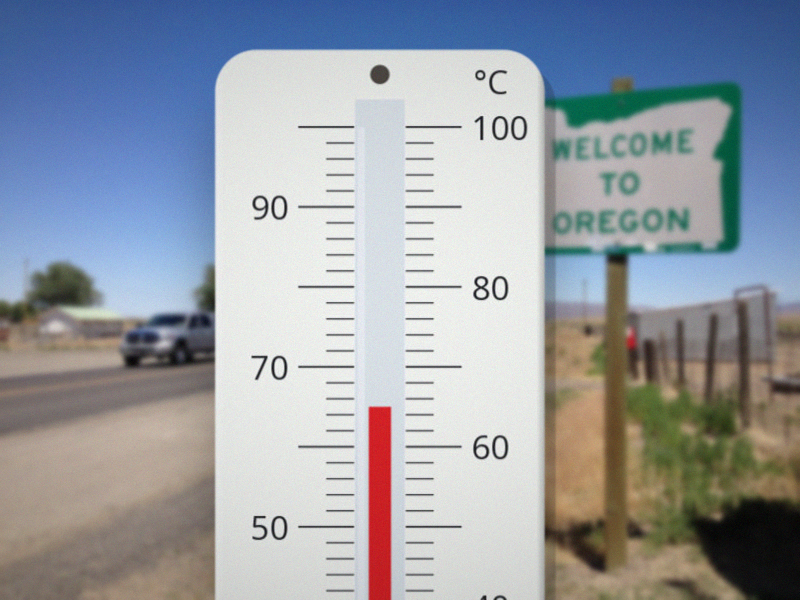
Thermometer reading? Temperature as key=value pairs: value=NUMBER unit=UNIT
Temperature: value=65 unit=°C
